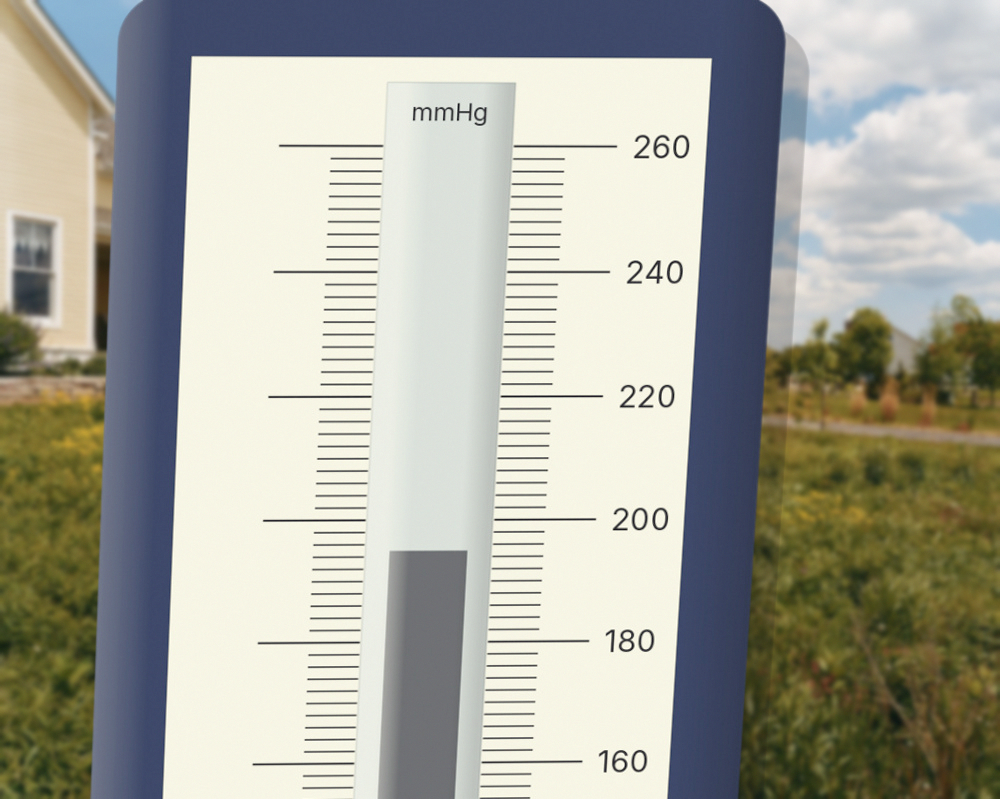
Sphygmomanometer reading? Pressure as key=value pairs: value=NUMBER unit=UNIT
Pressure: value=195 unit=mmHg
